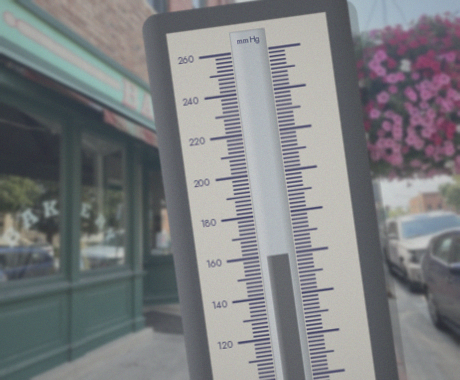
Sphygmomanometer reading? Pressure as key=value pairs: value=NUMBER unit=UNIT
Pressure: value=160 unit=mmHg
